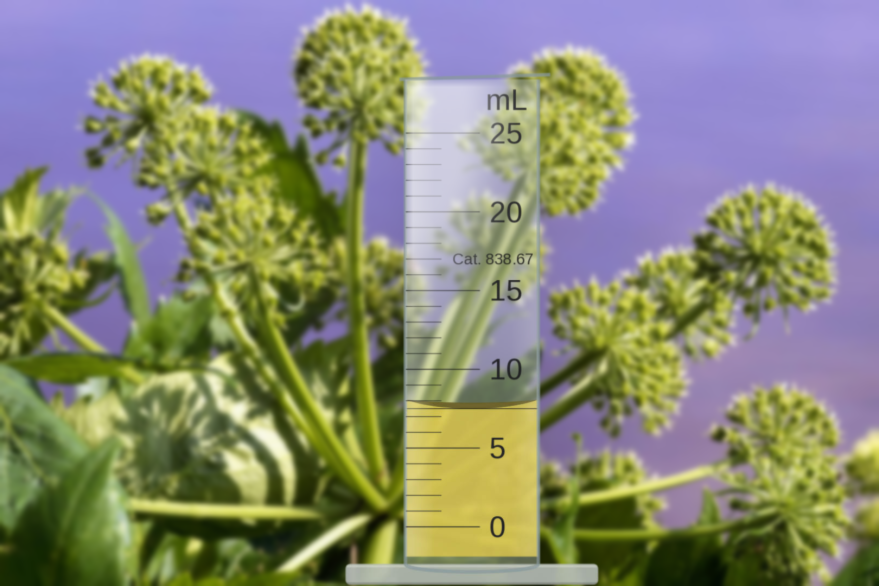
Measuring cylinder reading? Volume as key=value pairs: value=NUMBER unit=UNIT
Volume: value=7.5 unit=mL
